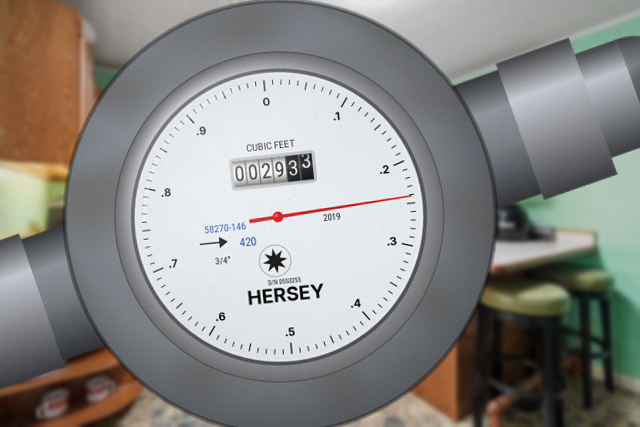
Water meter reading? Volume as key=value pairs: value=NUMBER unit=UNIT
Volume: value=2933.24 unit=ft³
